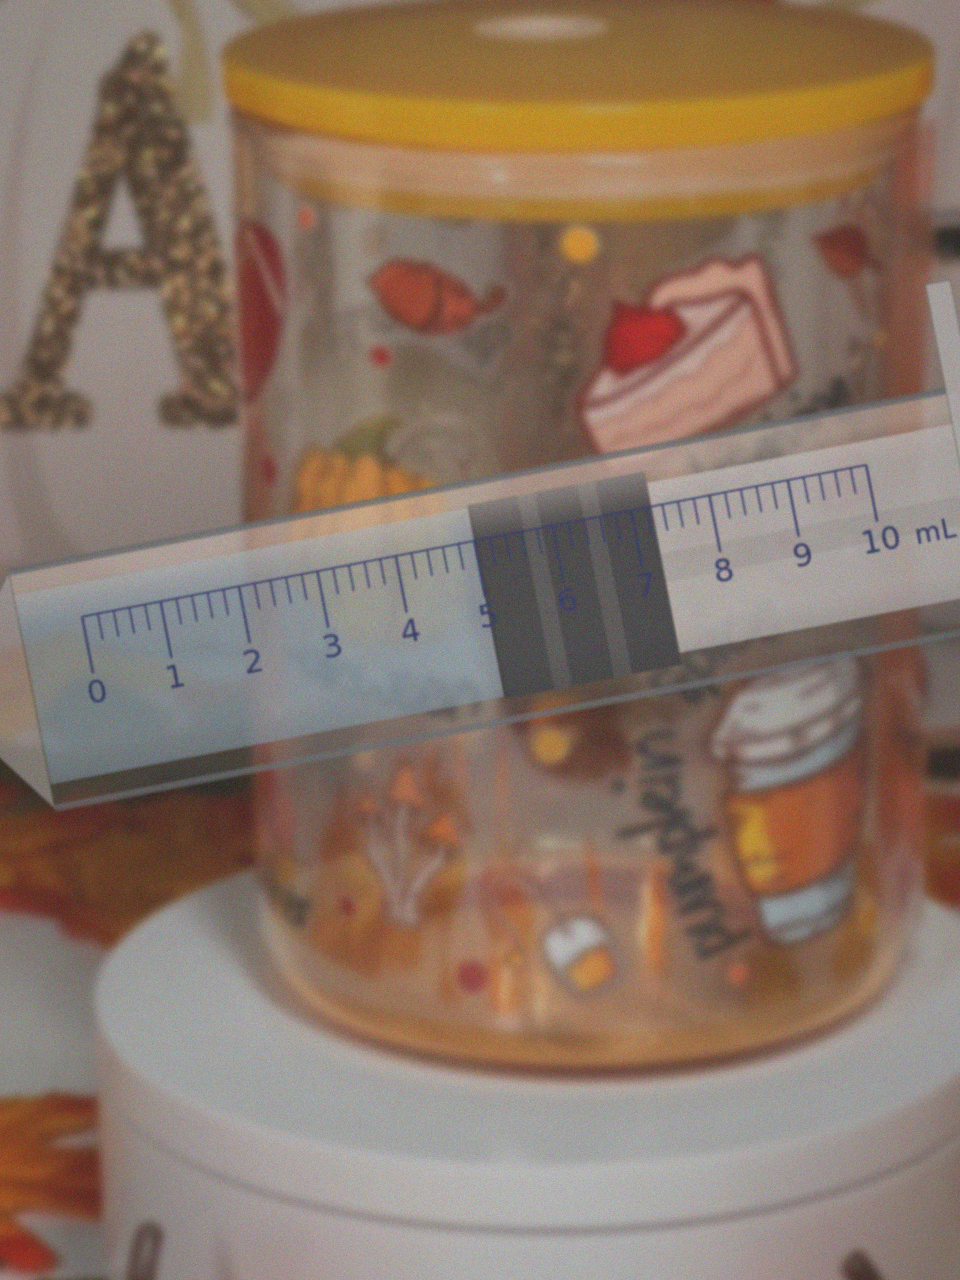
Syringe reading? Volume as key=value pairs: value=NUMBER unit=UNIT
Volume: value=5 unit=mL
